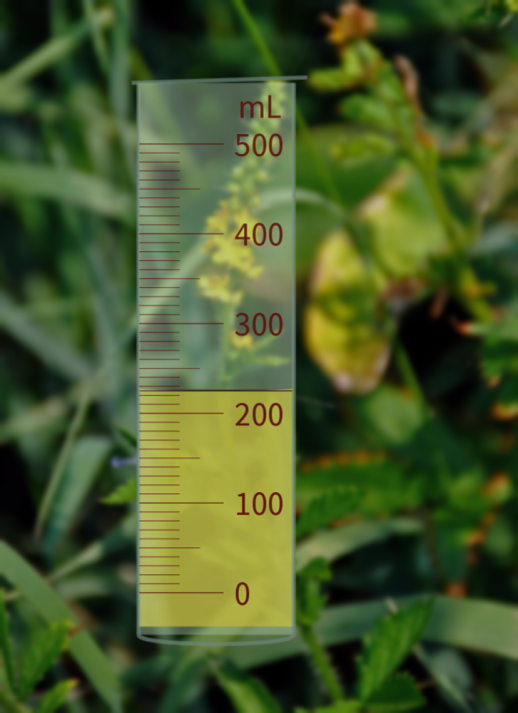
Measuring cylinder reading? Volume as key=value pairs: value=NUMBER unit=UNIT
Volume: value=225 unit=mL
